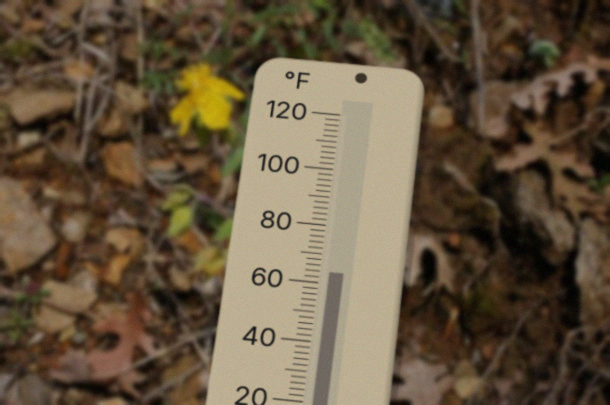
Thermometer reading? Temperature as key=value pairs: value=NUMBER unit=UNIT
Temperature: value=64 unit=°F
